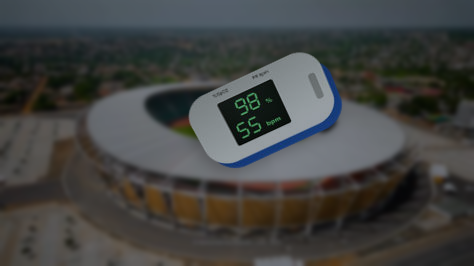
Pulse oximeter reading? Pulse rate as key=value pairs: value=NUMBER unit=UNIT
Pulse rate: value=55 unit=bpm
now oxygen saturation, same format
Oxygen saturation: value=98 unit=%
